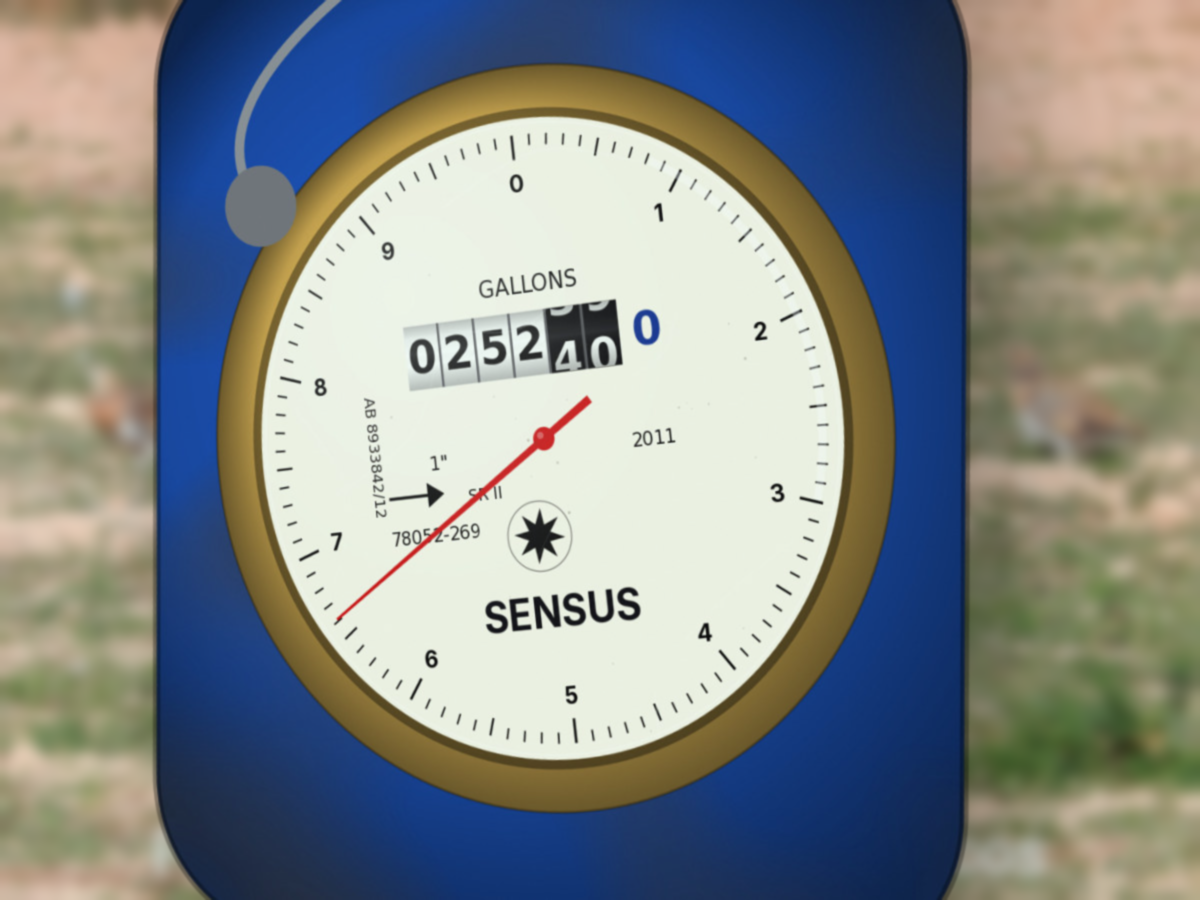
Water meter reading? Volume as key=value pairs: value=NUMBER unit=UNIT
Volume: value=252396.6 unit=gal
